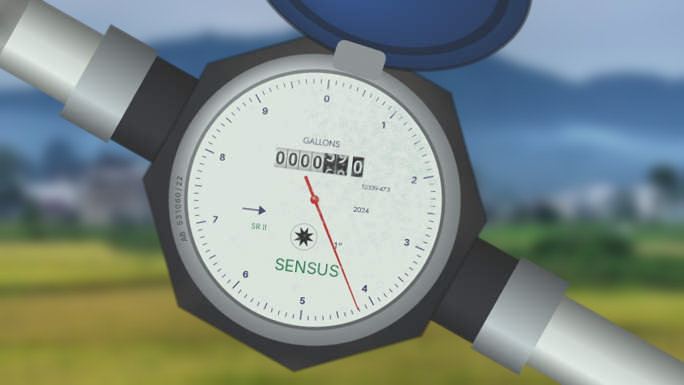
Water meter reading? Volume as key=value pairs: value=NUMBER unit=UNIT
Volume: value=594.2 unit=gal
